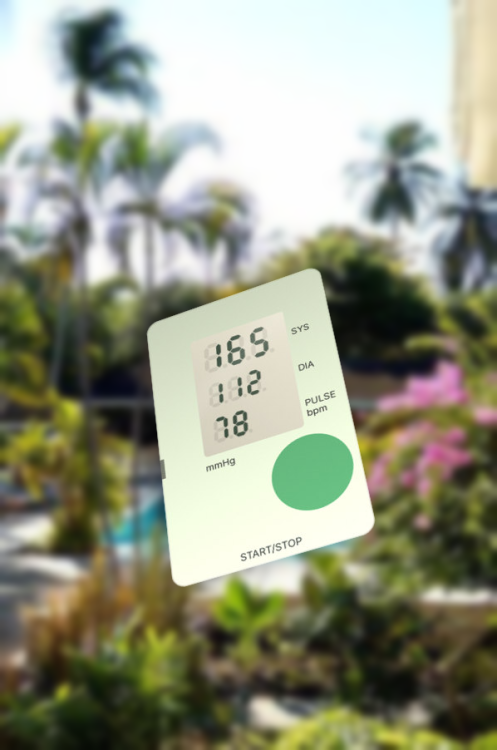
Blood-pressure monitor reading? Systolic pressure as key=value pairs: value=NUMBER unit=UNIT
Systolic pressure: value=165 unit=mmHg
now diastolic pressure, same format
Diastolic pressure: value=112 unit=mmHg
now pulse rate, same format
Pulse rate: value=78 unit=bpm
